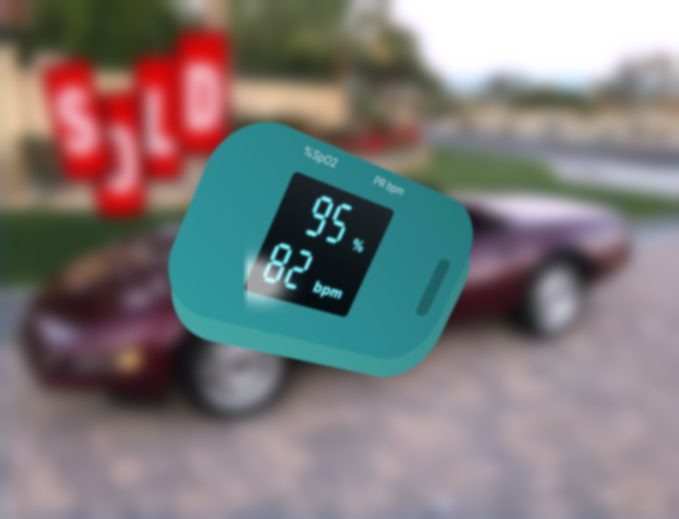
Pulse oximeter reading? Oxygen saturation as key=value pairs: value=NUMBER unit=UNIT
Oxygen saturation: value=95 unit=%
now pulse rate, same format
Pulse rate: value=82 unit=bpm
